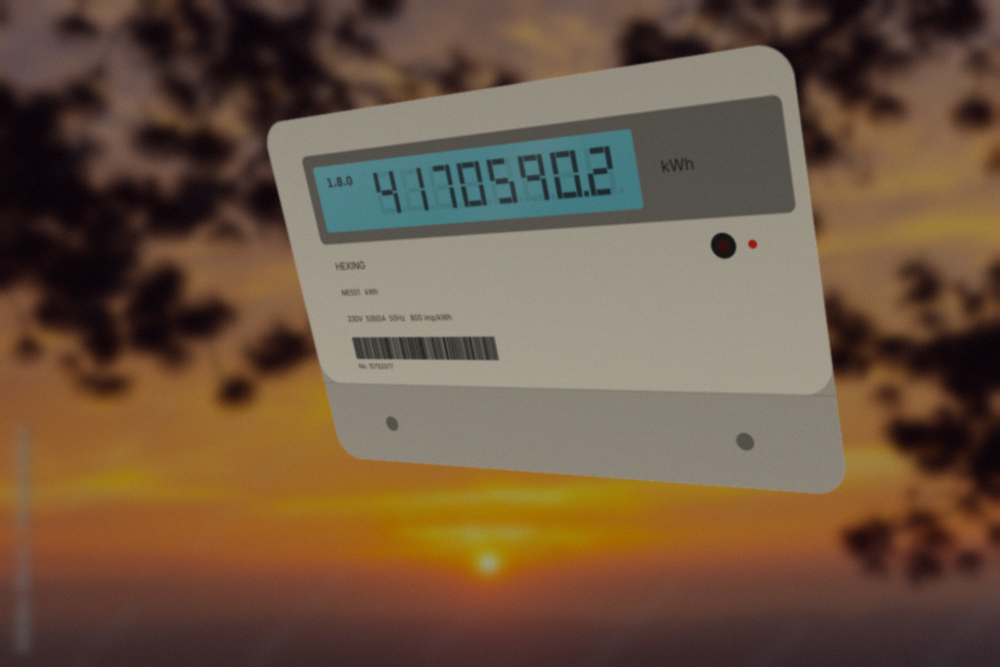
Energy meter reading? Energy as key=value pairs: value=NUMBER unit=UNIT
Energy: value=4170590.2 unit=kWh
